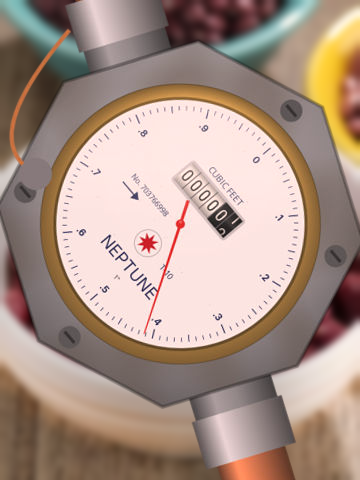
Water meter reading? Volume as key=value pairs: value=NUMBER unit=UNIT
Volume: value=1.41 unit=ft³
